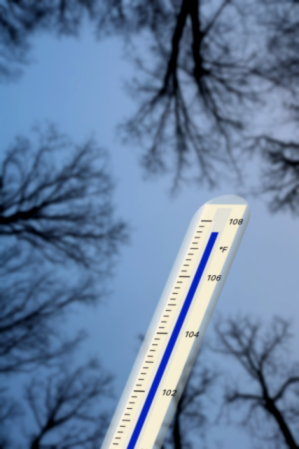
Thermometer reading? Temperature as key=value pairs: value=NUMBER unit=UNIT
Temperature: value=107.6 unit=°F
